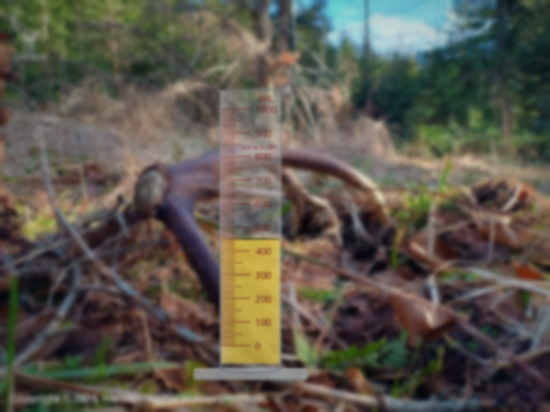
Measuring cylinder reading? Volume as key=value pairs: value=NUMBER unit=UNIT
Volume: value=450 unit=mL
